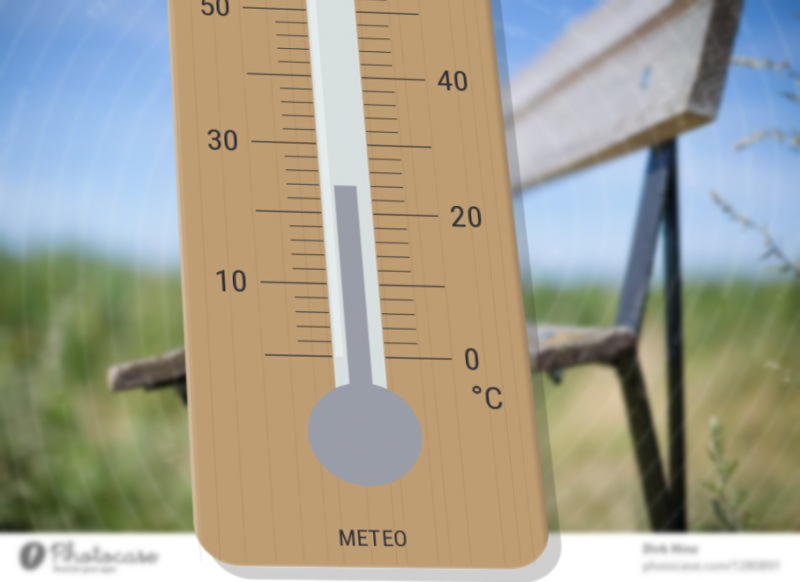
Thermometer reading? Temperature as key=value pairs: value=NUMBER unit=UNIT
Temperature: value=24 unit=°C
